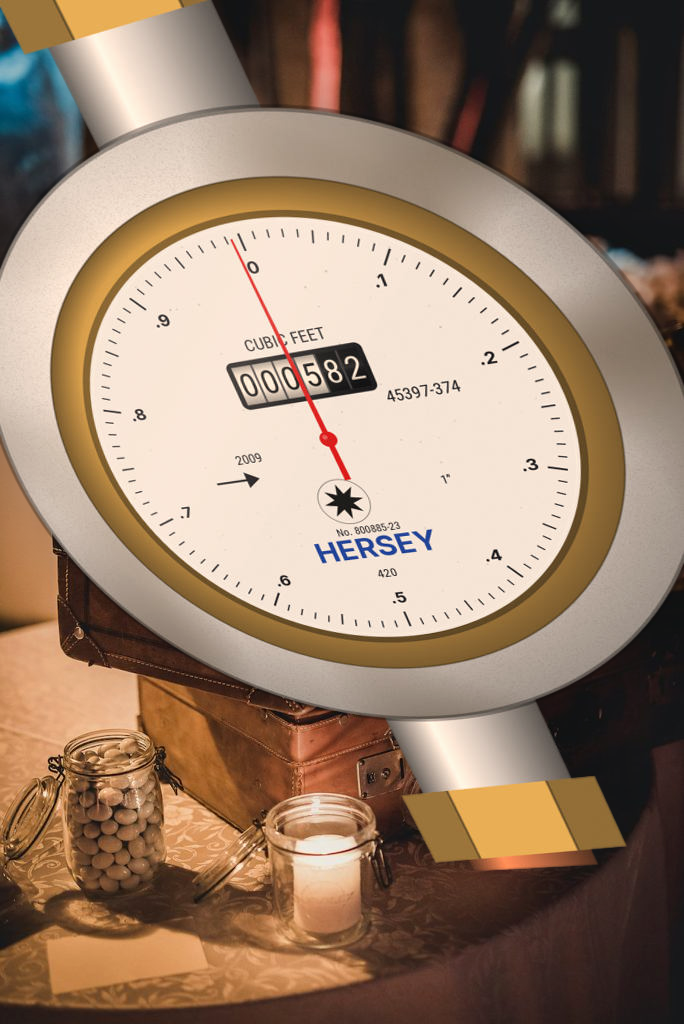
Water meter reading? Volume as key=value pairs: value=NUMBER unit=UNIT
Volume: value=581.99 unit=ft³
